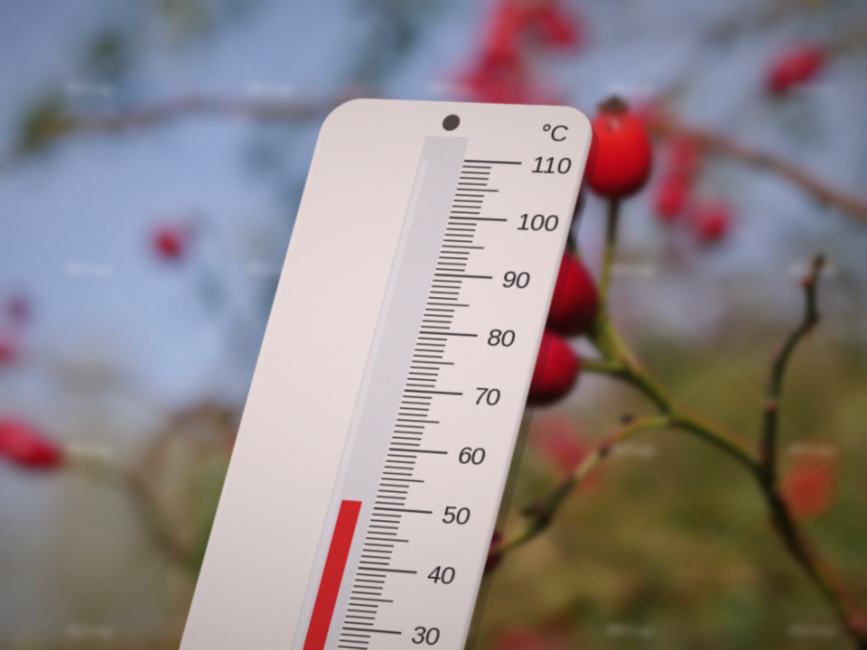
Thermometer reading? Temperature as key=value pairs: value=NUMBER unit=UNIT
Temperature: value=51 unit=°C
